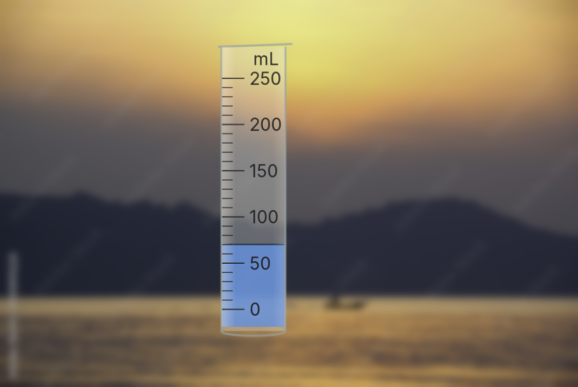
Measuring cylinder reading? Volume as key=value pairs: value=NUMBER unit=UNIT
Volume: value=70 unit=mL
